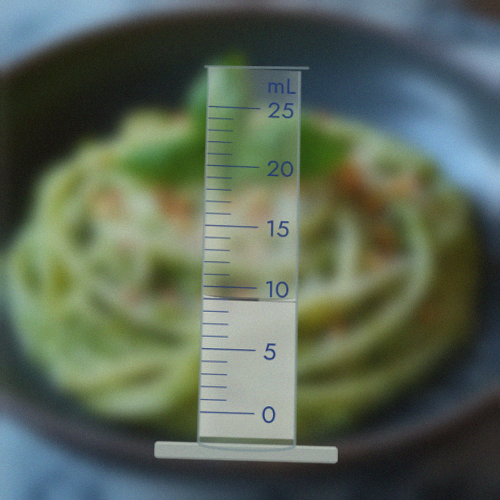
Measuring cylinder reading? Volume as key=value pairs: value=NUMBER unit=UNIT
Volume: value=9 unit=mL
